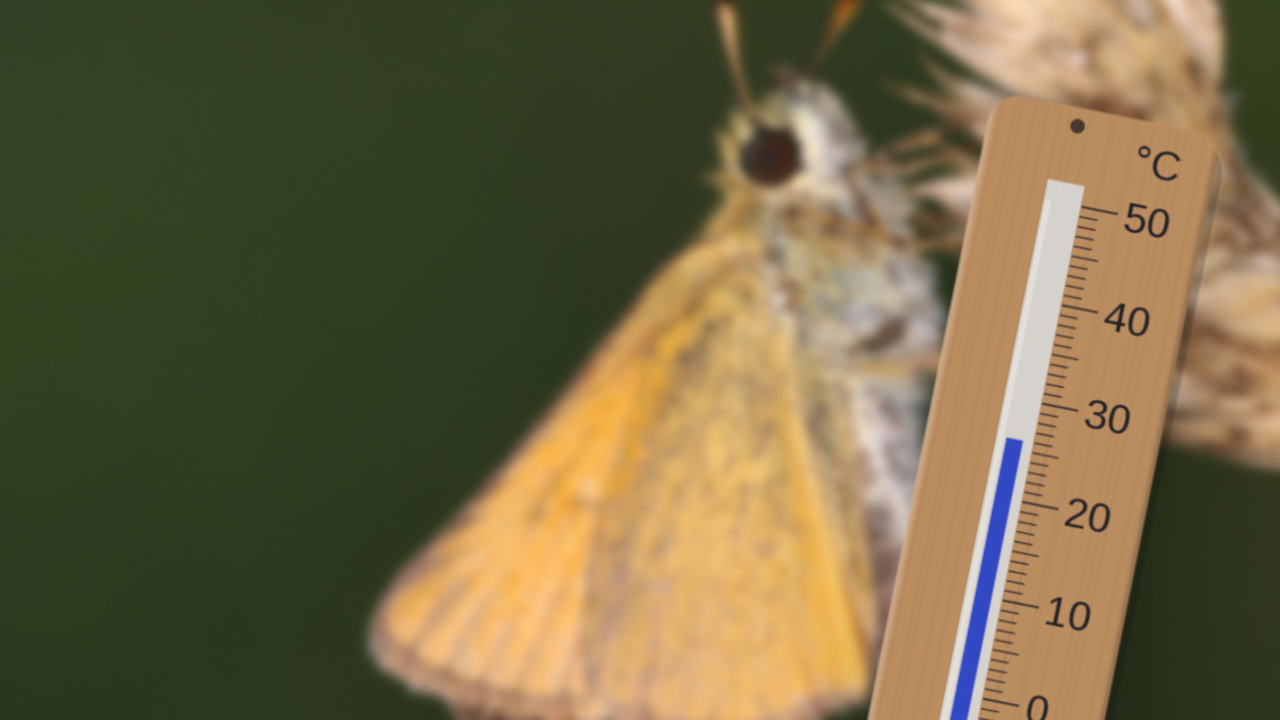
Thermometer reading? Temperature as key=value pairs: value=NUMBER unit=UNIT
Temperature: value=26 unit=°C
